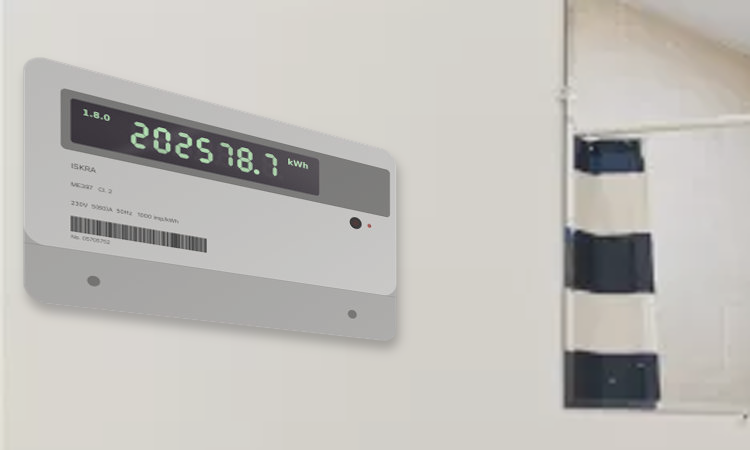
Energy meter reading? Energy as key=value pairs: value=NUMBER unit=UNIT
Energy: value=202578.7 unit=kWh
